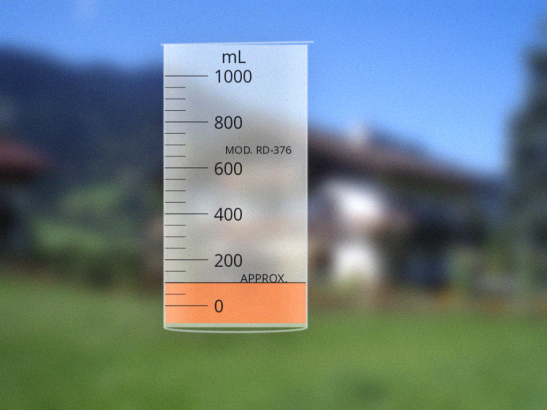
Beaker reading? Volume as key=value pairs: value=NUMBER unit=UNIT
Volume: value=100 unit=mL
